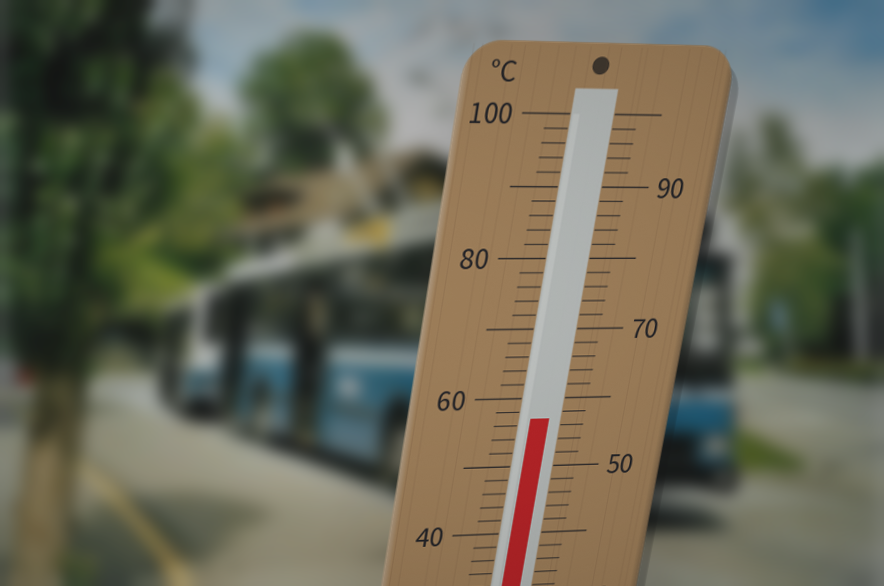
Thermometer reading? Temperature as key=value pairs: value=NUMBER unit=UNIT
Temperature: value=57 unit=°C
